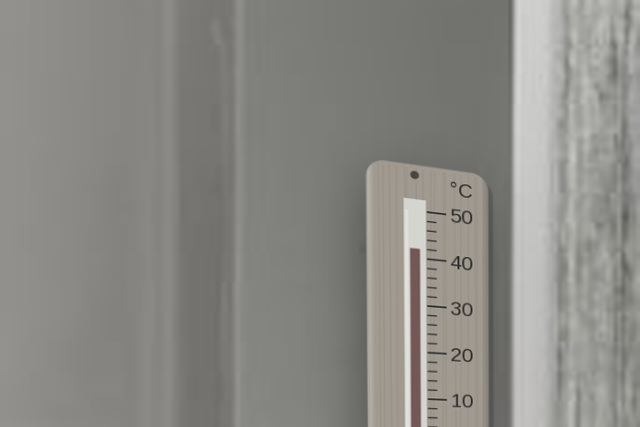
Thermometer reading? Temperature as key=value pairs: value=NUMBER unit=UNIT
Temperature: value=42 unit=°C
